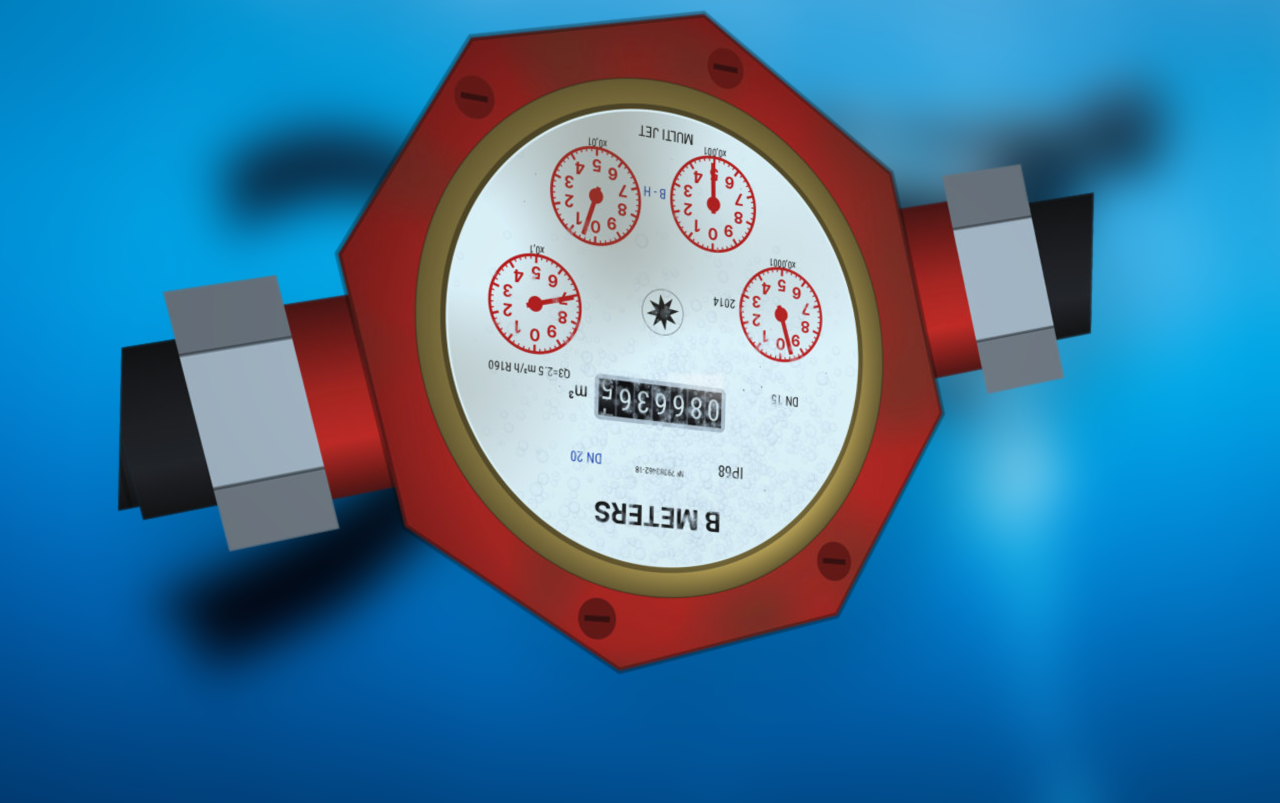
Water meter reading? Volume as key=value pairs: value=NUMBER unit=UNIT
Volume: value=866364.7049 unit=m³
